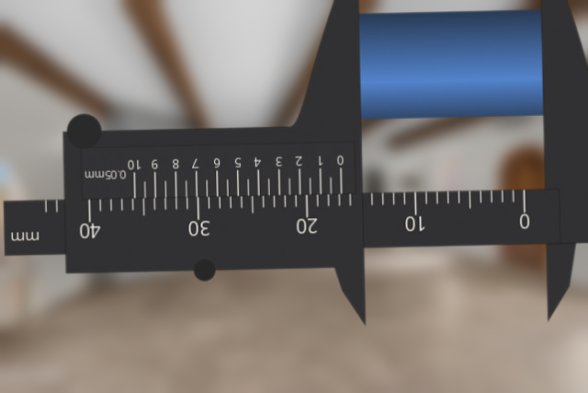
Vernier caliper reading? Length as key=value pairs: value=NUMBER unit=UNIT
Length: value=16.8 unit=mm
